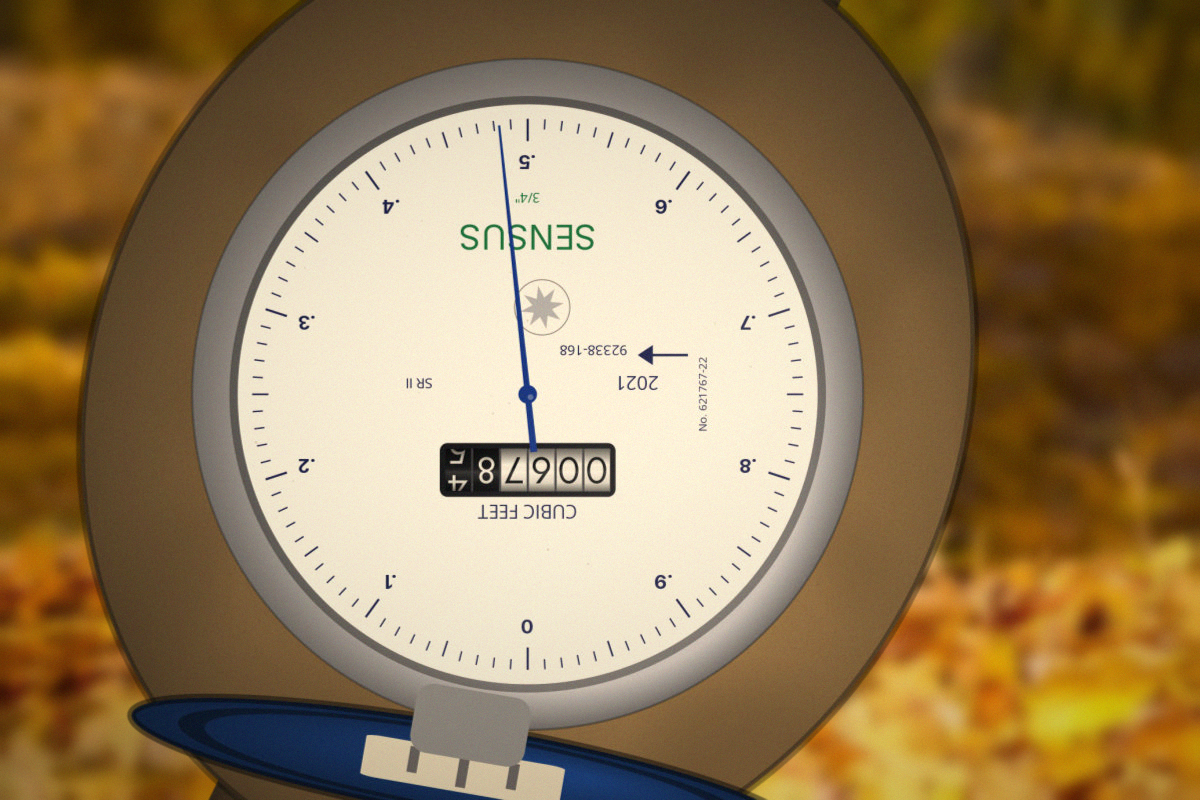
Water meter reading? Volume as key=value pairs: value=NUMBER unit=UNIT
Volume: value=6784.48 unit=ft³
